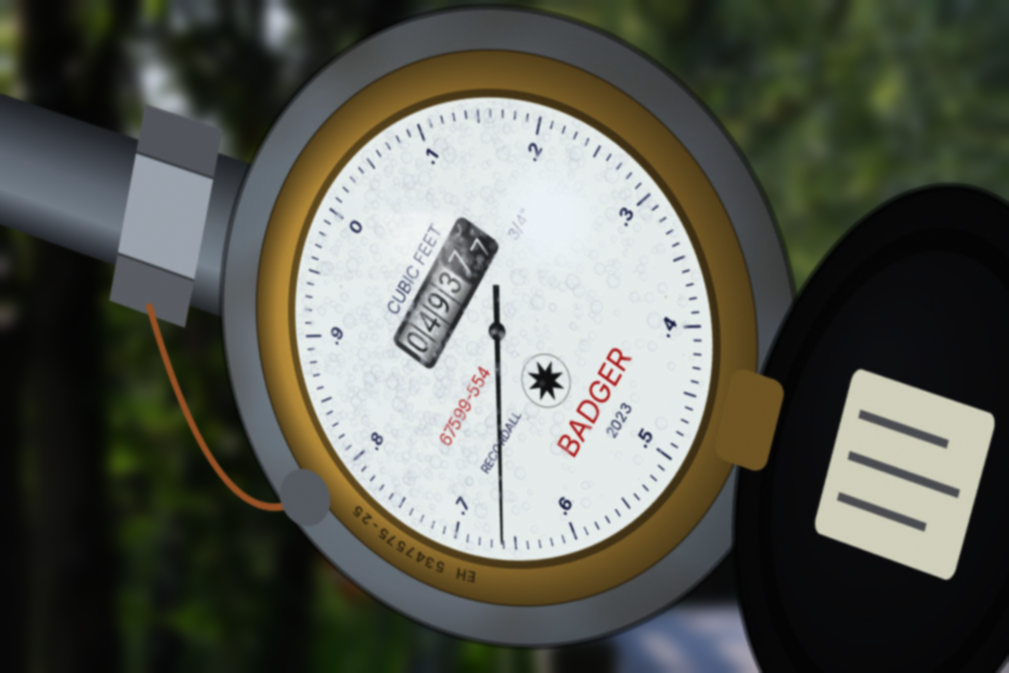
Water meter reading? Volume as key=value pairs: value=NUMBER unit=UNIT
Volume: value=49376.66 unit=ft³
